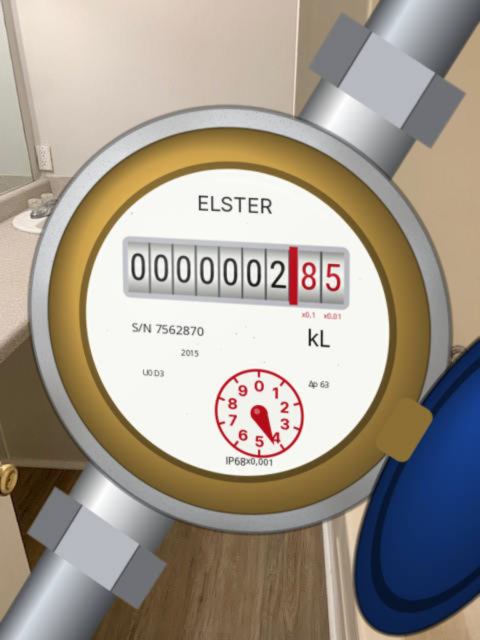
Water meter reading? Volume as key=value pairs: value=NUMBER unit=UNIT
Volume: value=2.854 unit=kL
